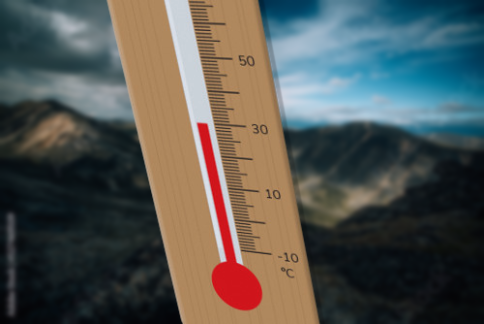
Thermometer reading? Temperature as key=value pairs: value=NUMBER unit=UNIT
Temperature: value=30 unit=°C
